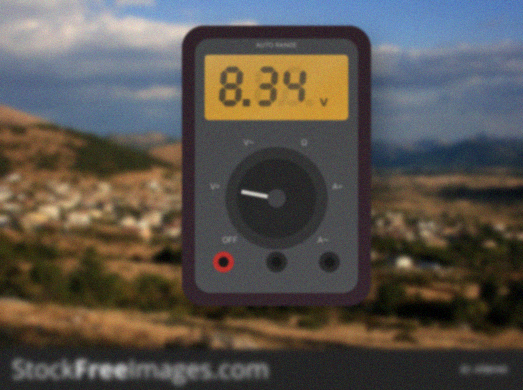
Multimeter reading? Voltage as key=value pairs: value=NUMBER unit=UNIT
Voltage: value=8.34 unit=V
